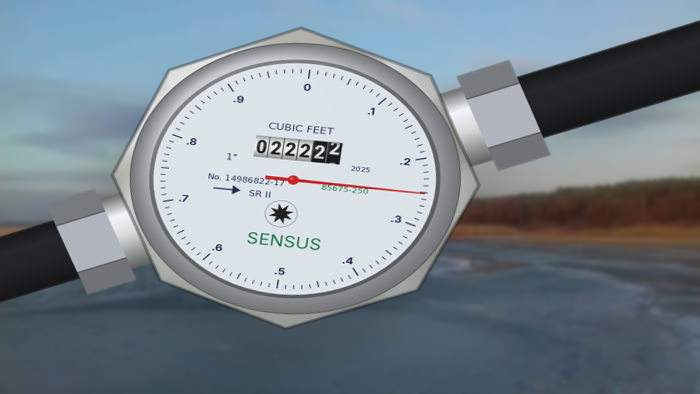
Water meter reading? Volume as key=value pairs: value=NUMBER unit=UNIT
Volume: value=22222.25 unit=ft³
